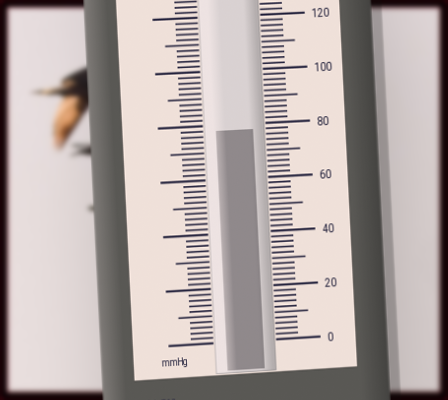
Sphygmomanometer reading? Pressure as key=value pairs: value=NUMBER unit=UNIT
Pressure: value=78 unit=mmHg
